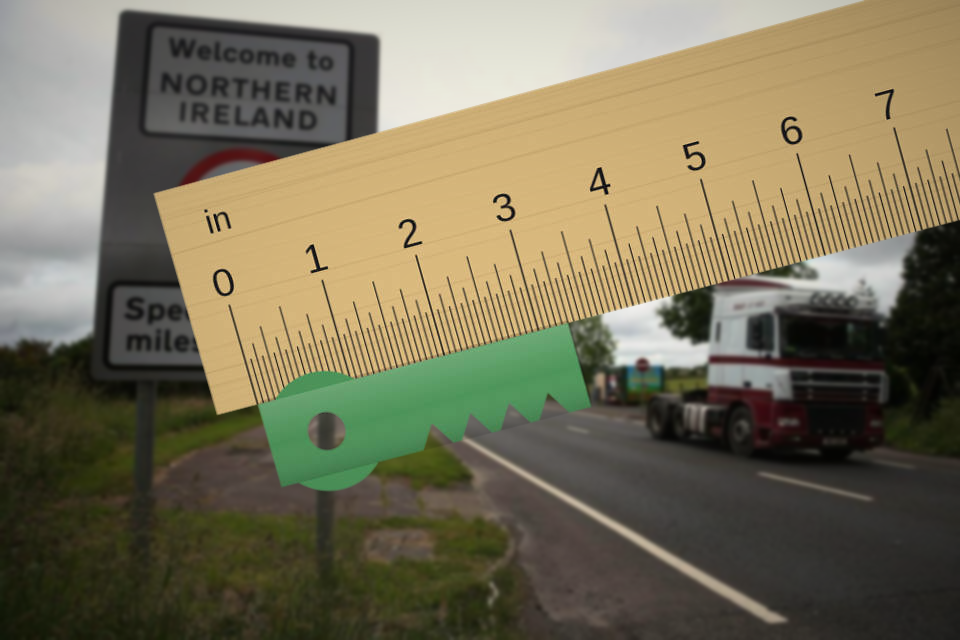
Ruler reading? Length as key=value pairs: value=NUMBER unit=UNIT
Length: value=3.3125 unit=in
